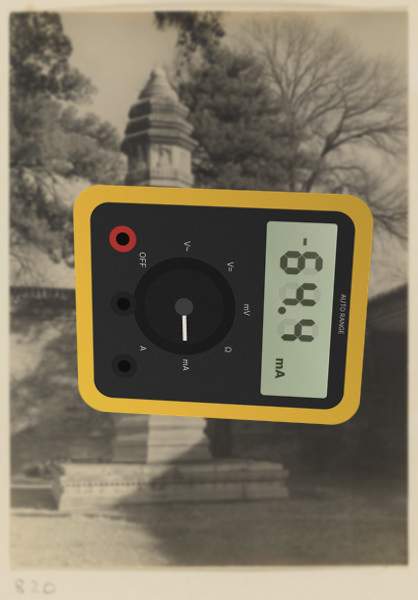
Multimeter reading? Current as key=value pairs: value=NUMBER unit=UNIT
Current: value=-64.4 unit=mA
